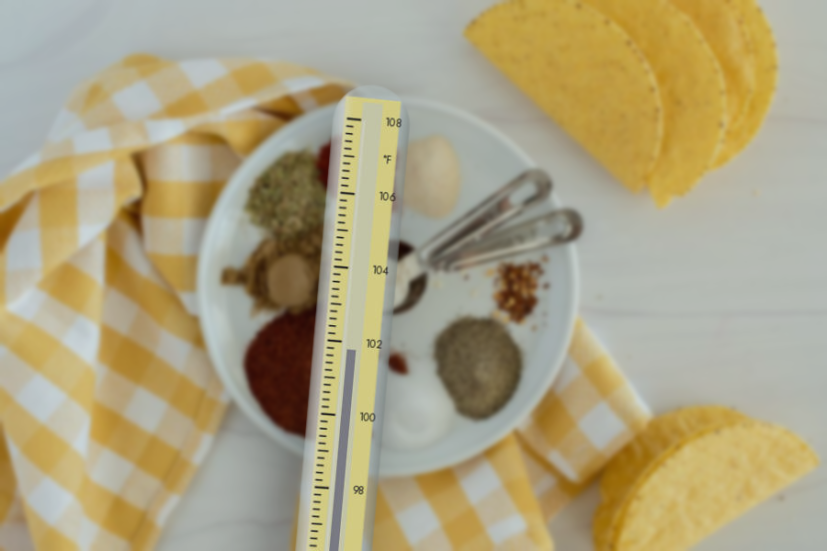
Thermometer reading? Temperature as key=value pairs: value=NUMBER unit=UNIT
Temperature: value=101.8 unit=°F
